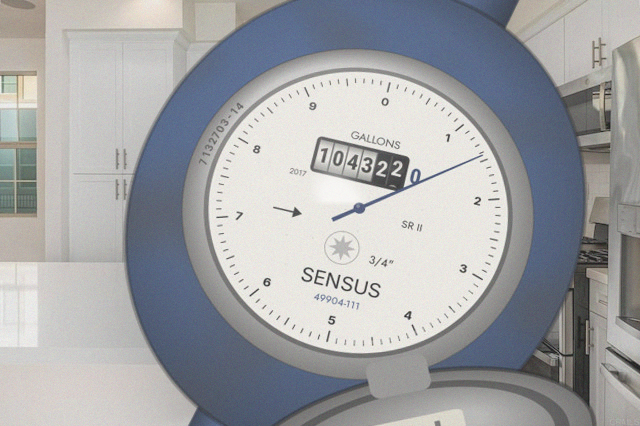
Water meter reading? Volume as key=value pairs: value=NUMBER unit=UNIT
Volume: value=1043221.4 unit=gal
